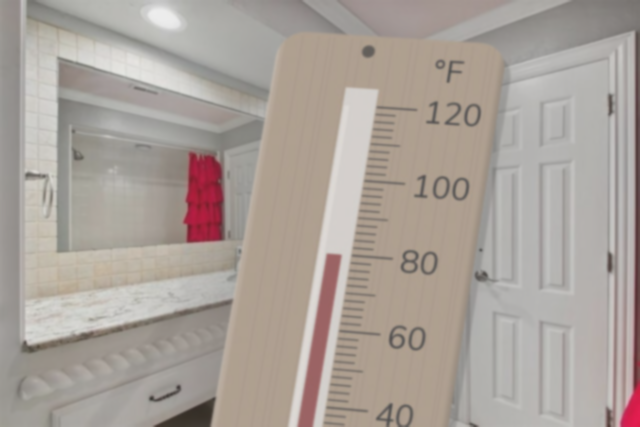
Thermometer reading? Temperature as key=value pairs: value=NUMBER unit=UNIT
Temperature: value=80 unit=°F
